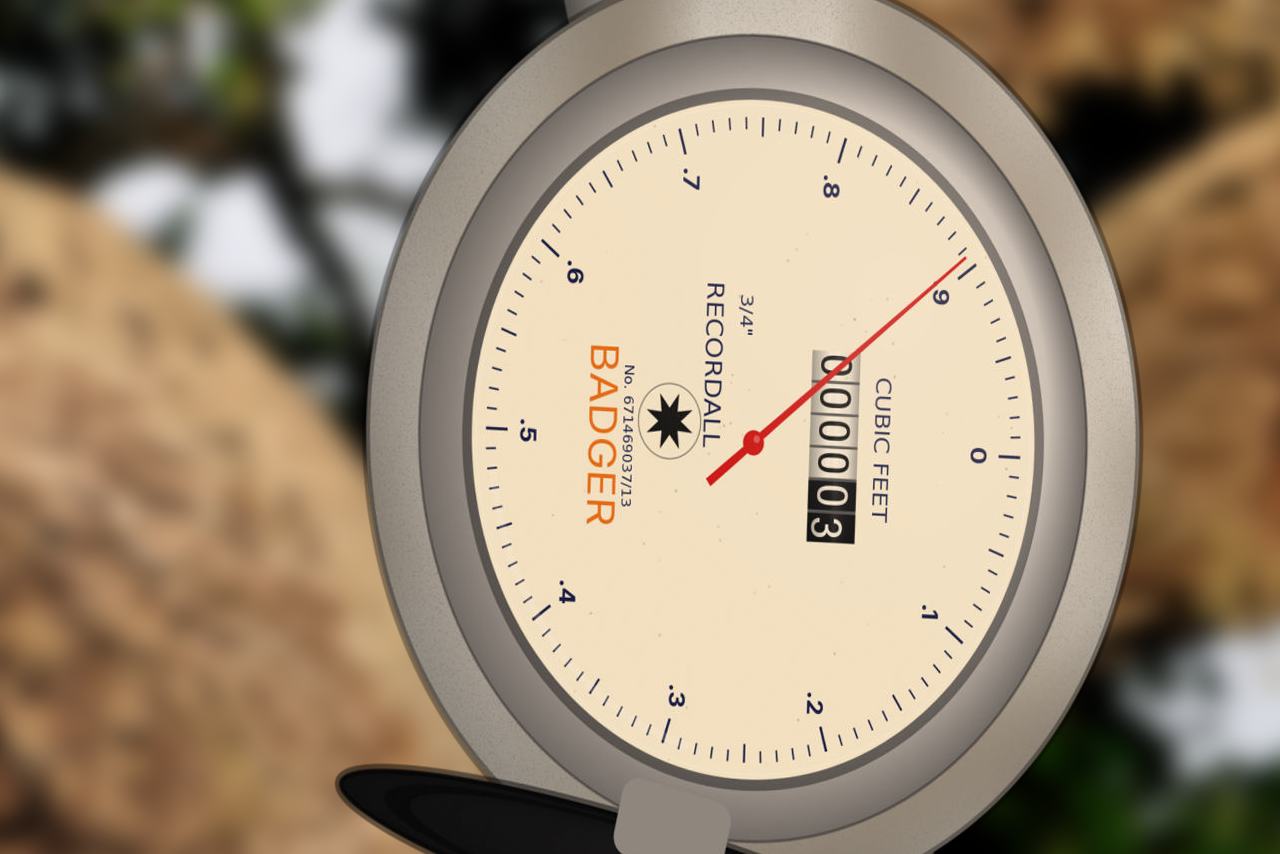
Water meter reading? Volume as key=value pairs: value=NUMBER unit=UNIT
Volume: value=2.89 unit=ft³
